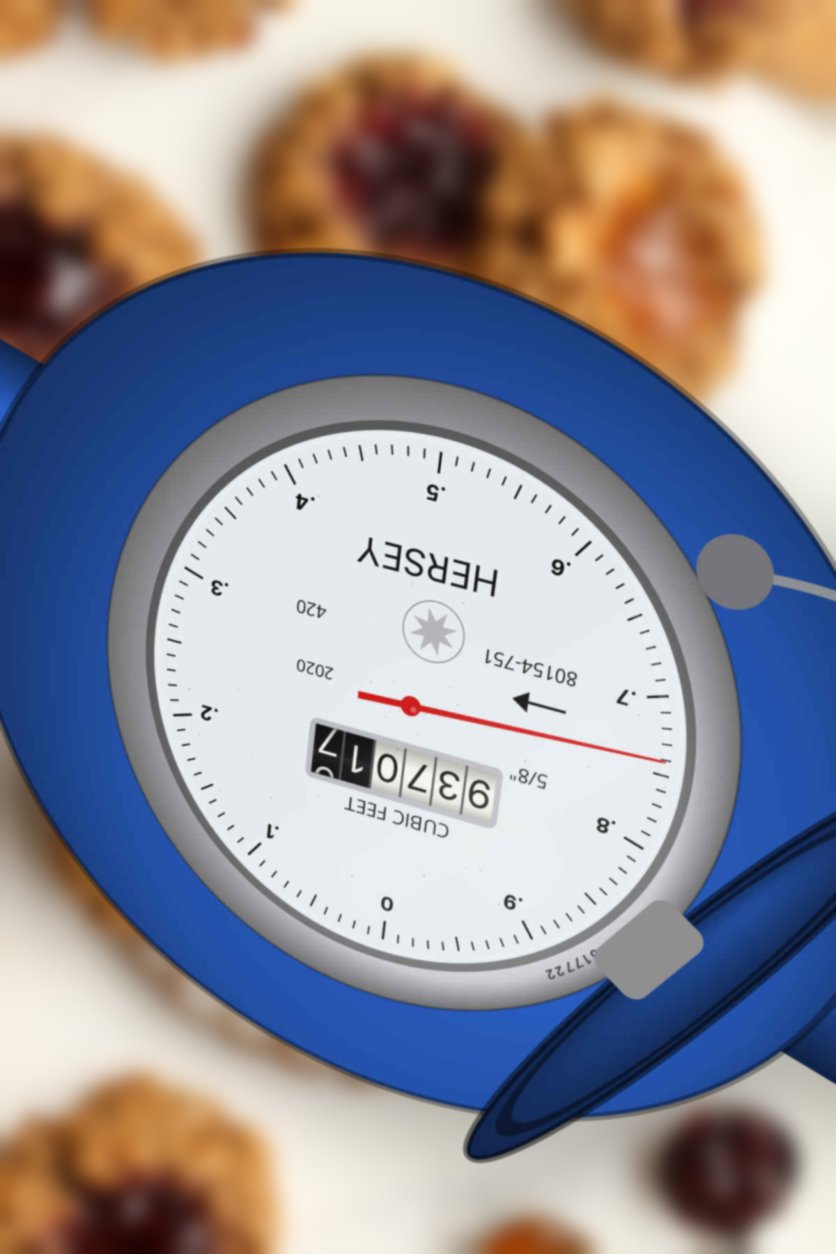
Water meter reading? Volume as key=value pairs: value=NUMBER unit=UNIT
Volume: value=937016.74 unit=ft³
